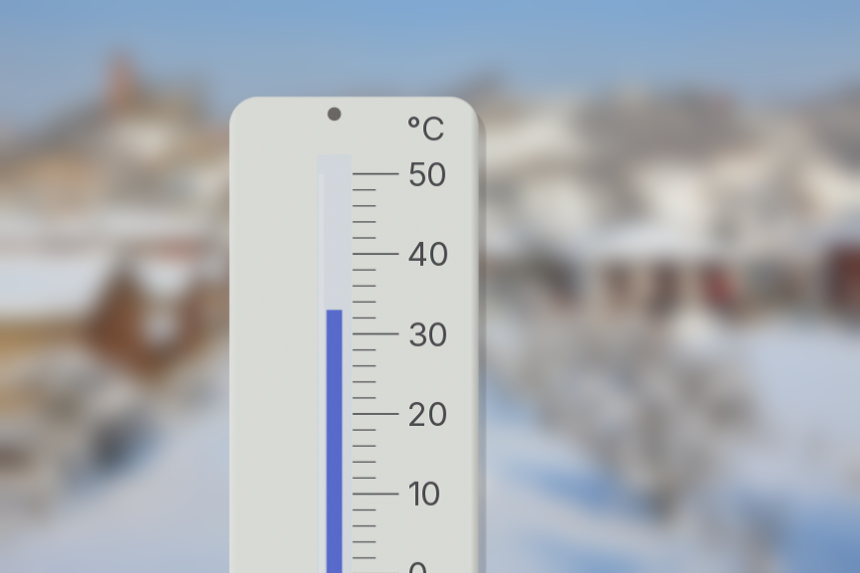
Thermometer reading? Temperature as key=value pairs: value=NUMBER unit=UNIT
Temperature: value=33 unit=°C
